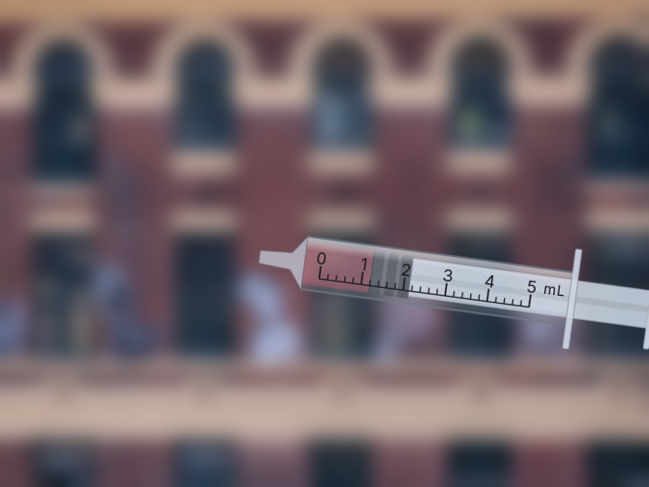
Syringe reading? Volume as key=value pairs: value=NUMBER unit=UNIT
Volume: value=1.2 unit=mL
